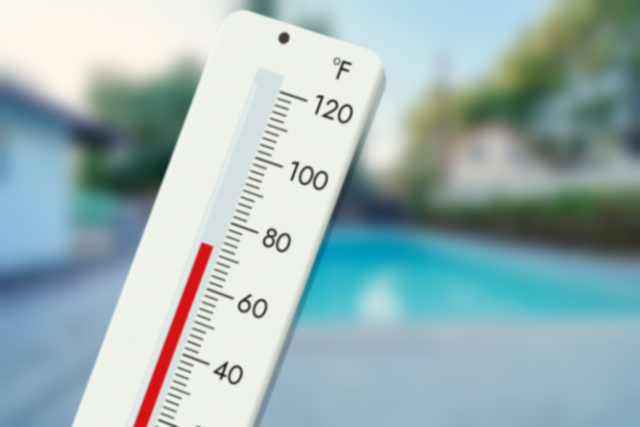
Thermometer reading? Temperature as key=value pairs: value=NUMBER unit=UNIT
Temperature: value=72 unit=°F
